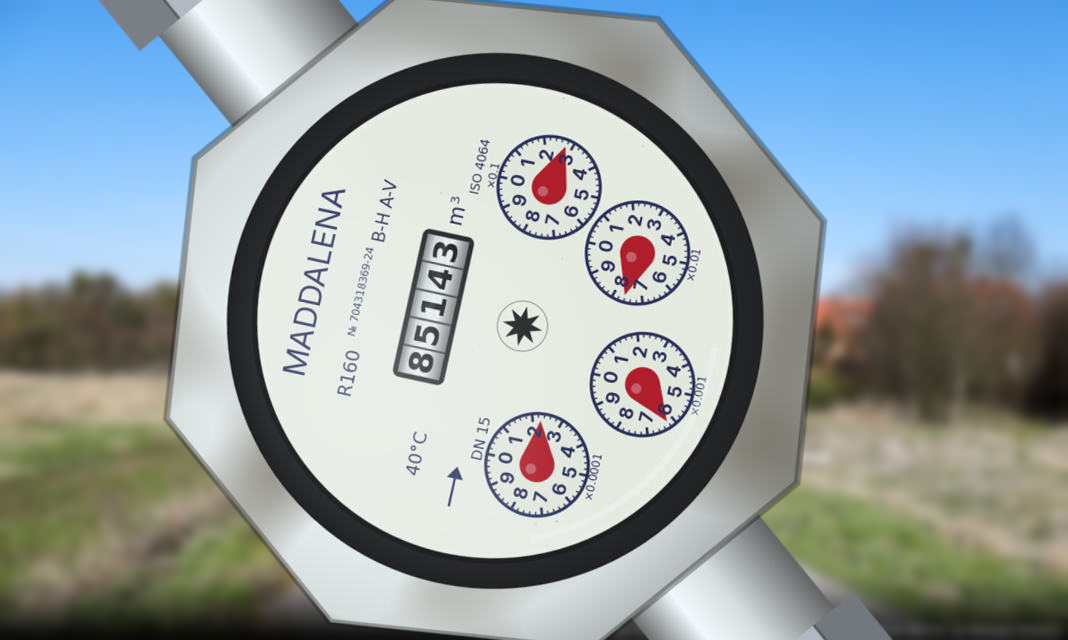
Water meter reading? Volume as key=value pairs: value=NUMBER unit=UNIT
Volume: value=85143.2762 unit=m³
